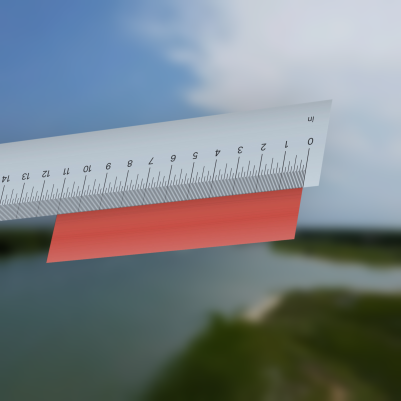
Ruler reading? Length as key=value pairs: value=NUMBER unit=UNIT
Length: value=11 unit=in
